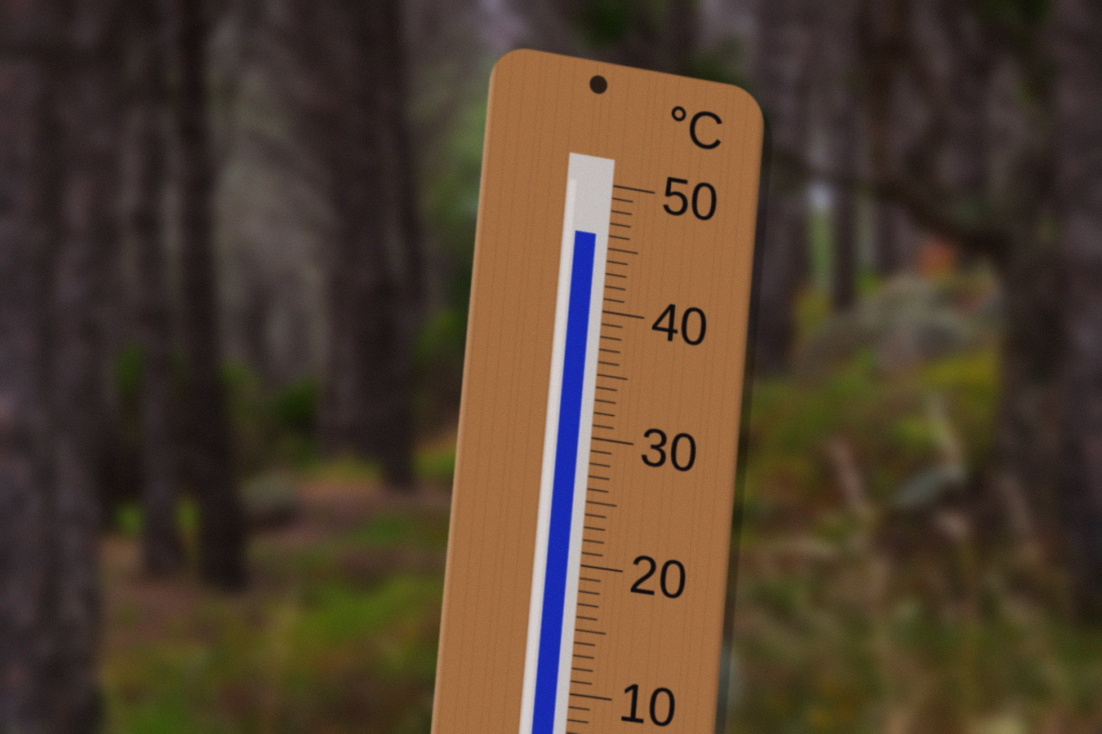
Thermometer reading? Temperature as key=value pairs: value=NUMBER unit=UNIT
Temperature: value=46 unit=°C
